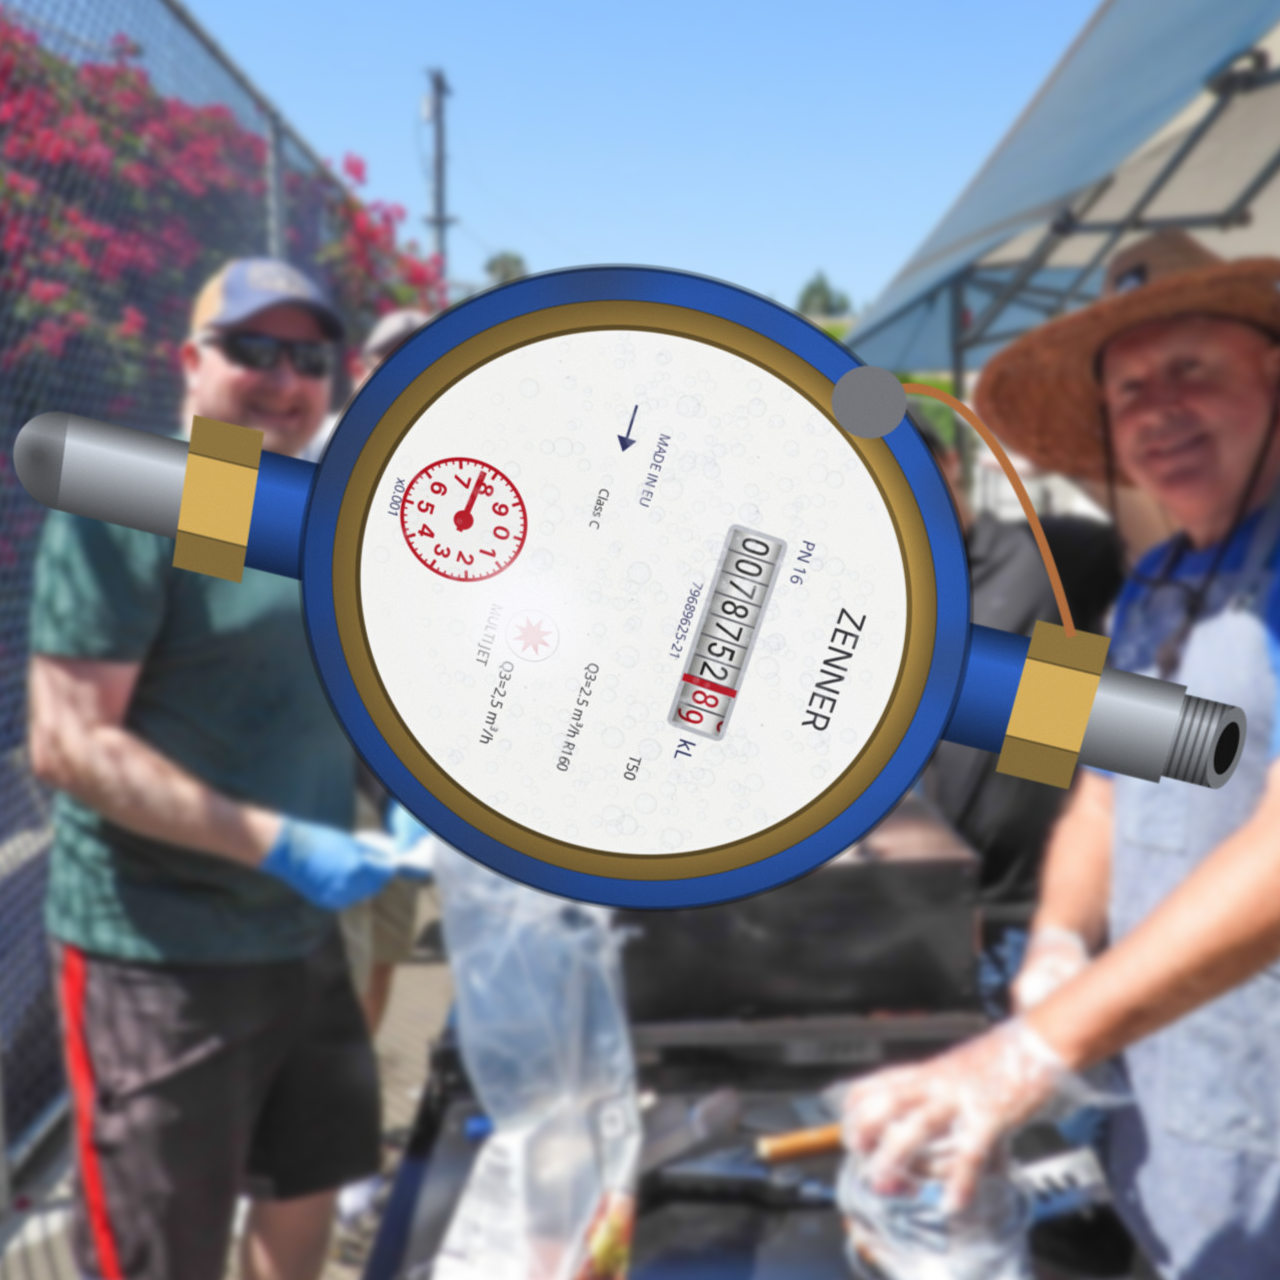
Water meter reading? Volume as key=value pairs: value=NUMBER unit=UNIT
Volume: value=78752.887 unit=kL
